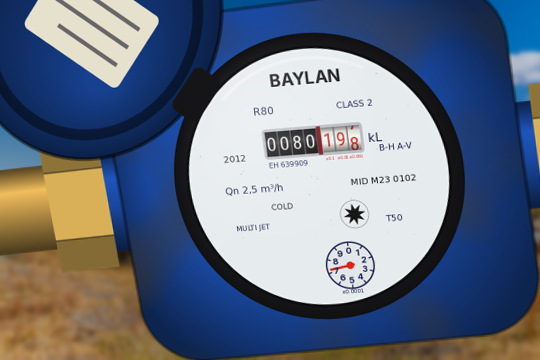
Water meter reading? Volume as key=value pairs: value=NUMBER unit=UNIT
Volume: value=80.1977 unit=kL
